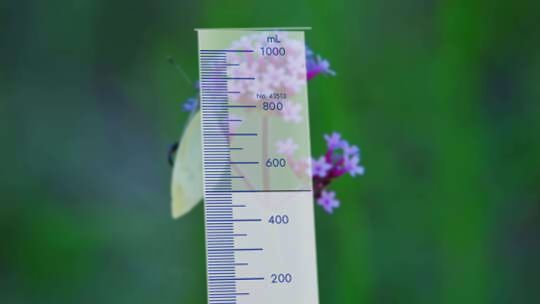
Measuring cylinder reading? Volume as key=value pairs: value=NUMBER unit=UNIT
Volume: value=500 unit=mL
